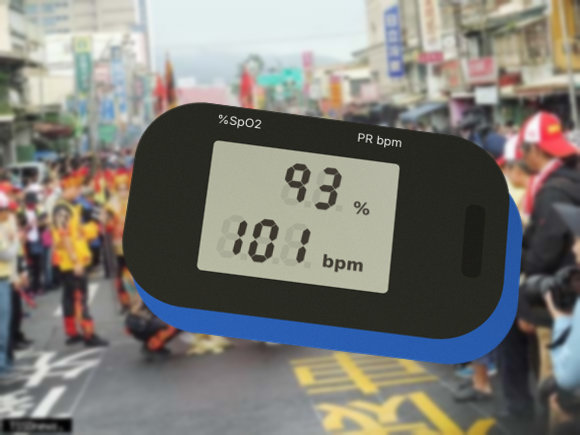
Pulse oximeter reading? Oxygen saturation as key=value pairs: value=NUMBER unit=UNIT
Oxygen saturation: value=93 unit=%
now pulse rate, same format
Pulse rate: value=101 unit=bpm
